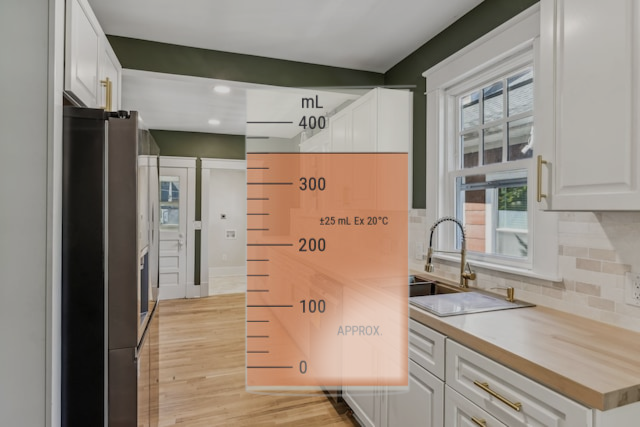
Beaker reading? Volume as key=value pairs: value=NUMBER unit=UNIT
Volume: value=350 unit=mL
